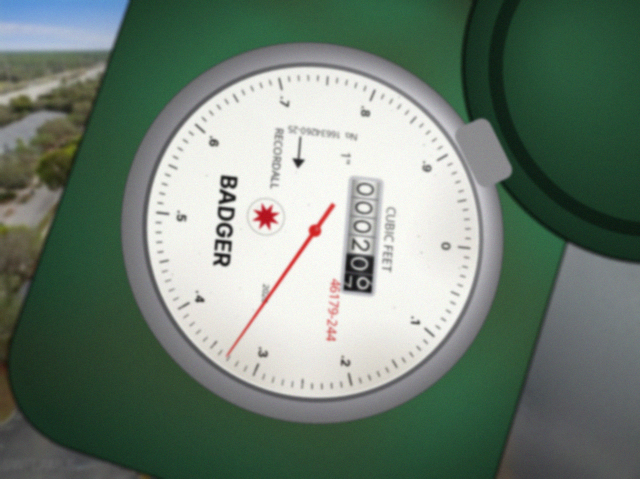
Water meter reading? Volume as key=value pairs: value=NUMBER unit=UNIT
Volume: value=206.33 unit=ft³
